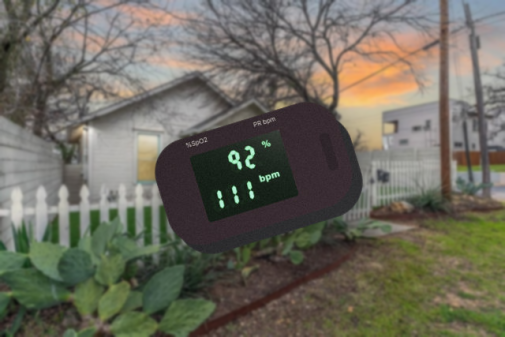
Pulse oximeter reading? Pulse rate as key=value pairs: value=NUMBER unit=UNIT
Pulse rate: value=111 unit=bpm
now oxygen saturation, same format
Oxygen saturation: value=92 unit=%
